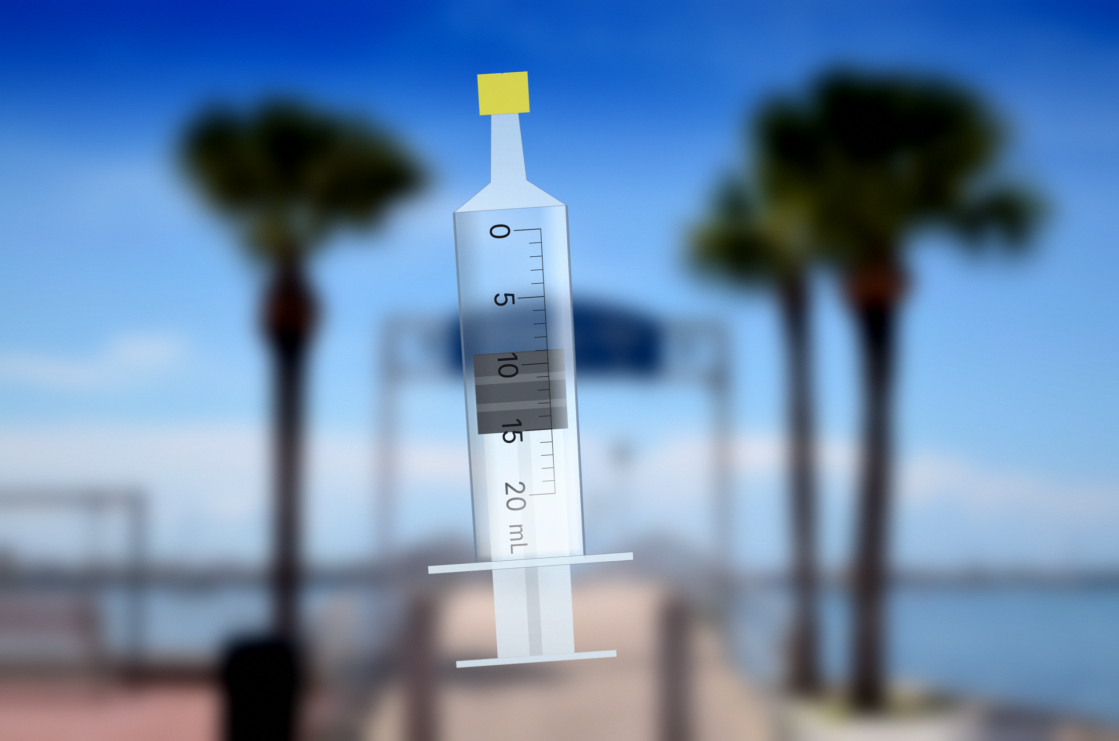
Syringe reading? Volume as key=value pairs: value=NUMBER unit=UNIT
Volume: value=9 unit=mL
